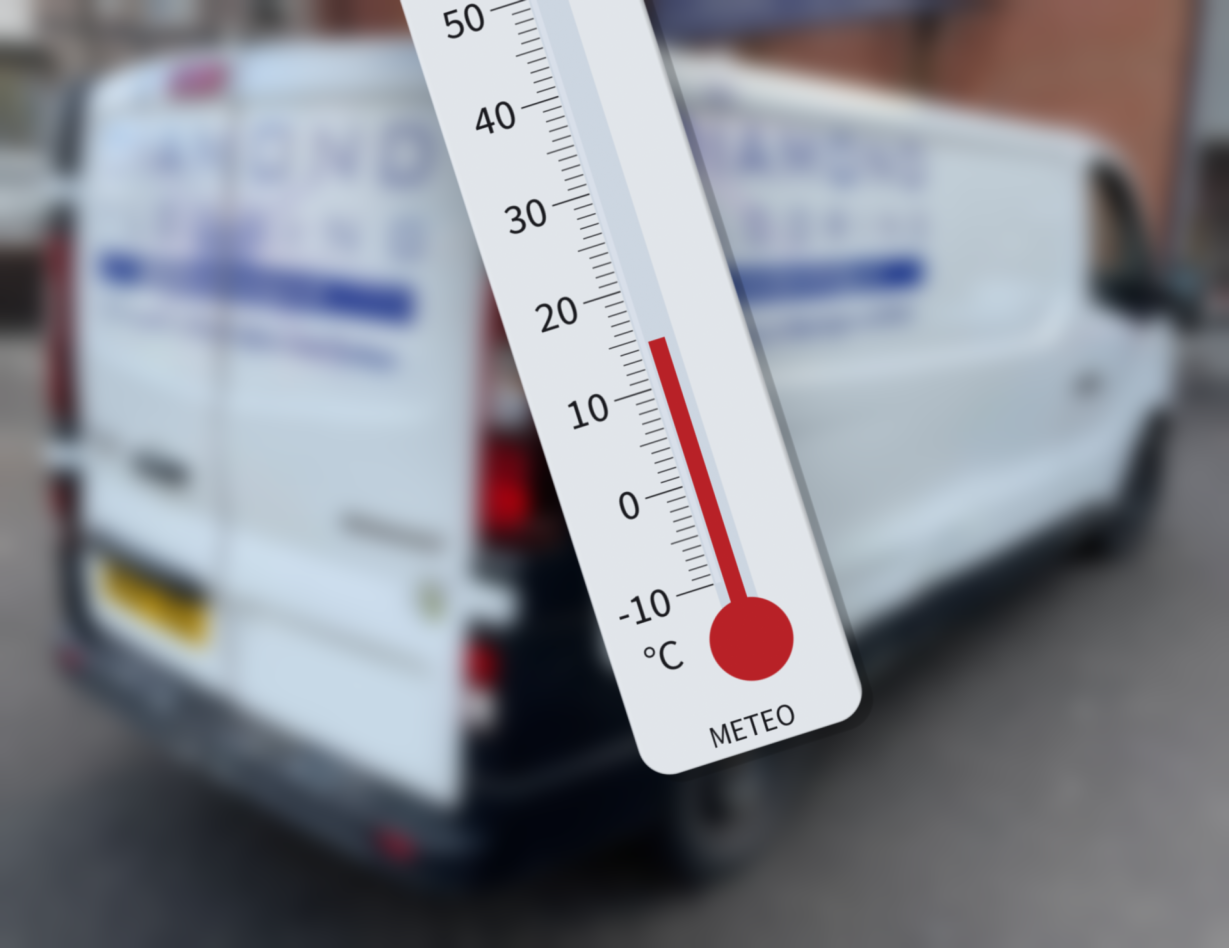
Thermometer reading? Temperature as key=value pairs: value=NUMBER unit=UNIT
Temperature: value=14.5 unit=°C
